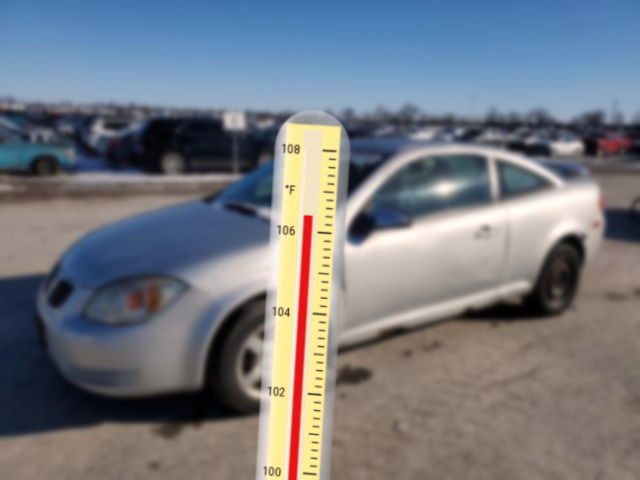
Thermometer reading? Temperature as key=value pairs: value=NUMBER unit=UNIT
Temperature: value=106.4 unit=°F
